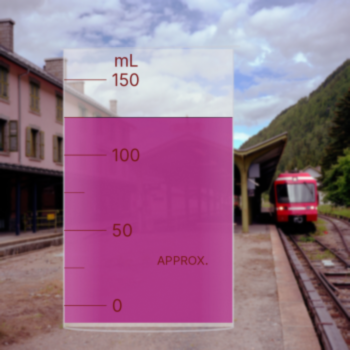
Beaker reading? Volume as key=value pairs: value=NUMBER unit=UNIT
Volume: value=125 unit=mL
